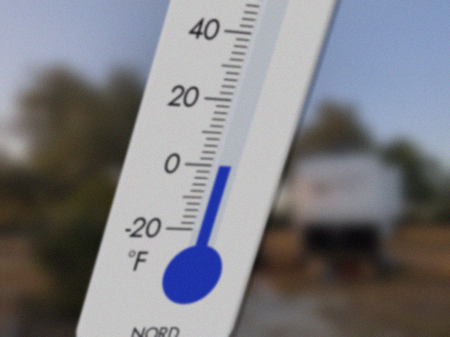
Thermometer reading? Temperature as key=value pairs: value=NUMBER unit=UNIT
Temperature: value=0 unit=°F
